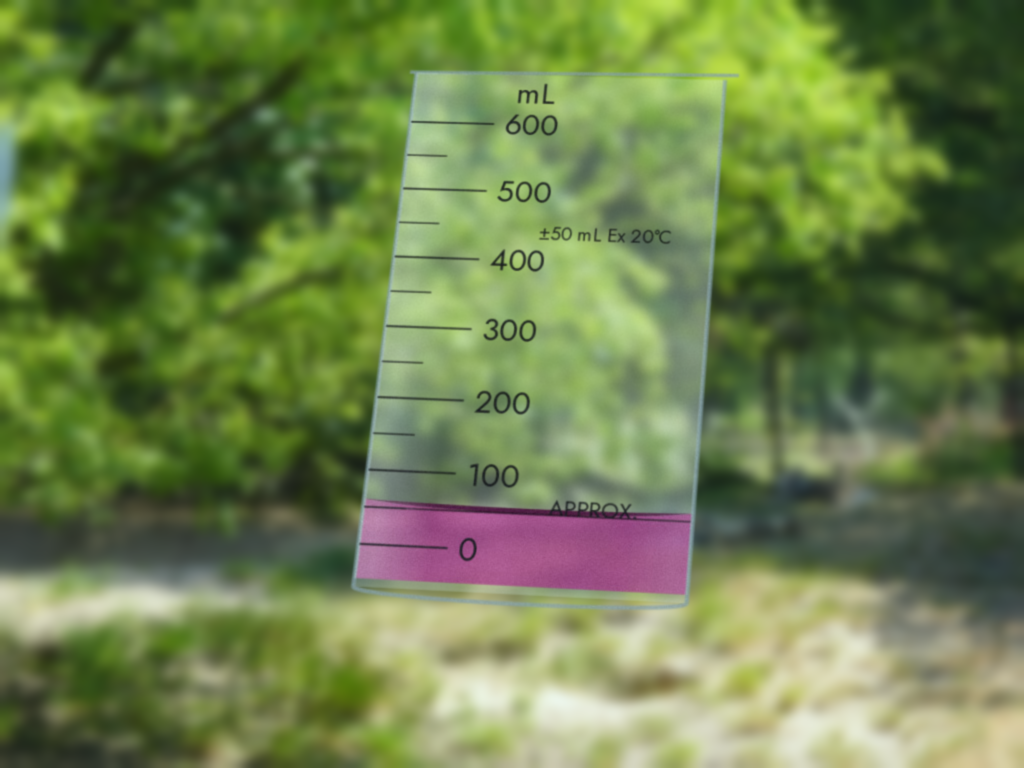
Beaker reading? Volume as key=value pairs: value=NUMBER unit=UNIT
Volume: value=50 unit=mL
